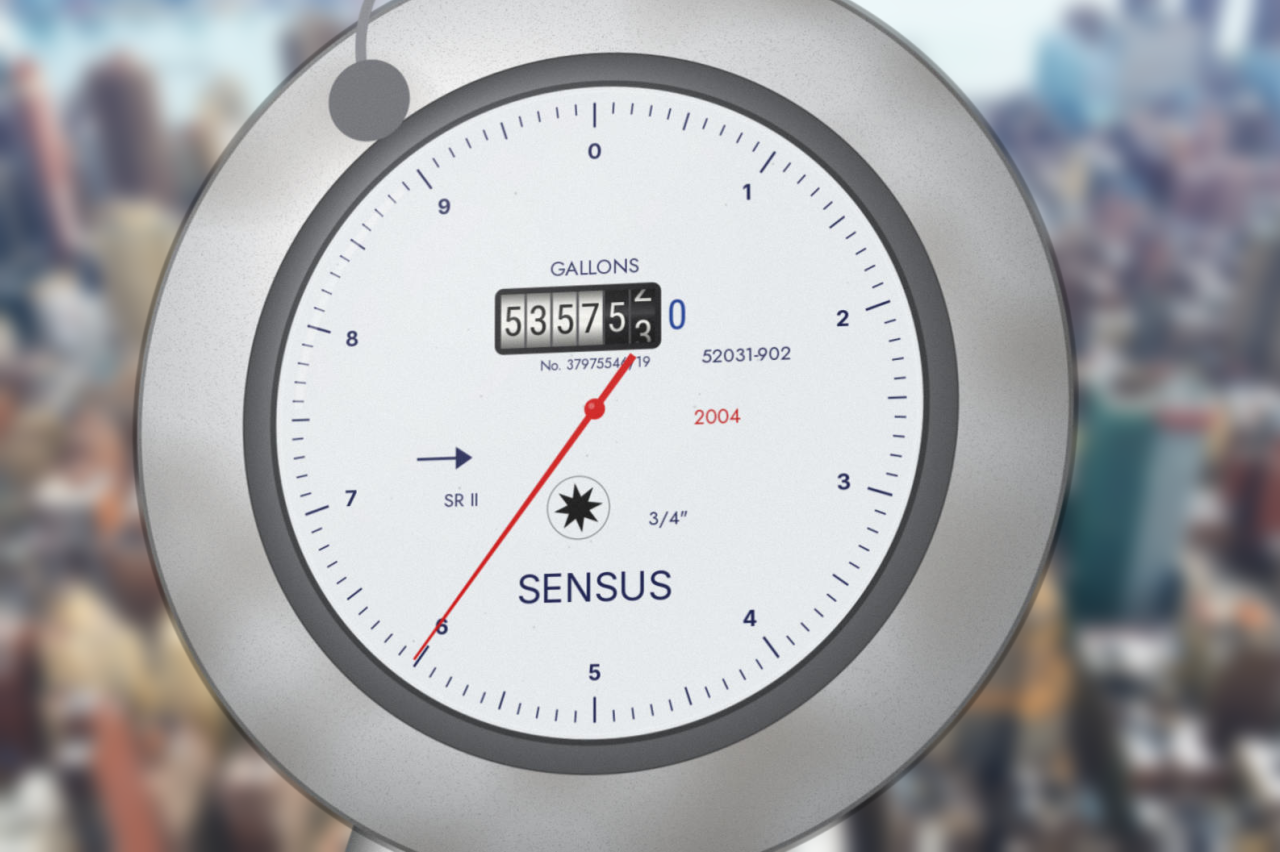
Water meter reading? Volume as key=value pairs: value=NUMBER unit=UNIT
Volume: value=5357526.0 unit=gal
